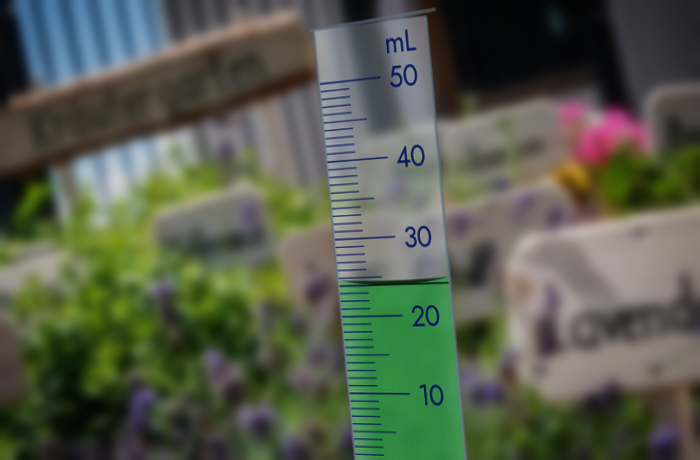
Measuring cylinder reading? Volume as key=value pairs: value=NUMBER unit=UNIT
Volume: value=24 unit=mL
